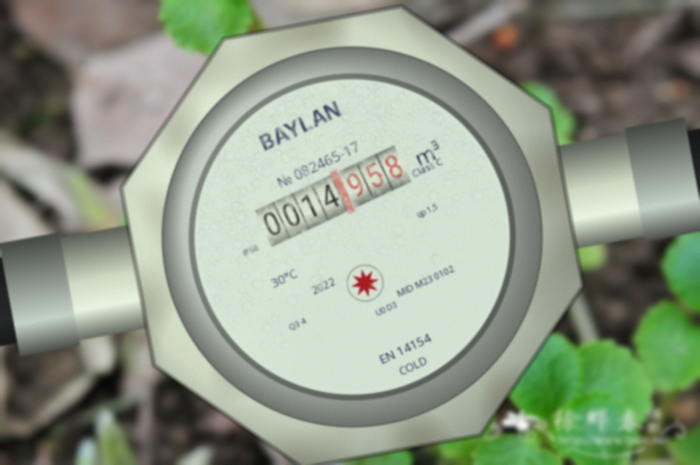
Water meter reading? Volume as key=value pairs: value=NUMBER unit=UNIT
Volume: value=14.958 unit=m³
